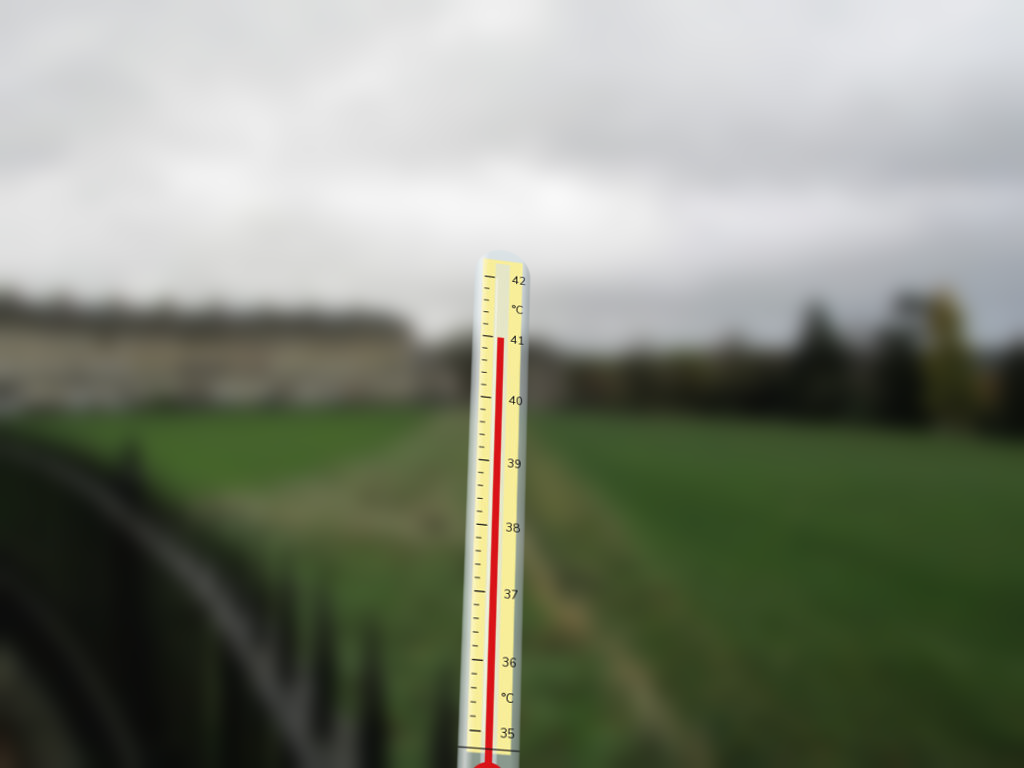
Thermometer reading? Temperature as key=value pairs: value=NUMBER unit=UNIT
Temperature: value=41 unit=°C
